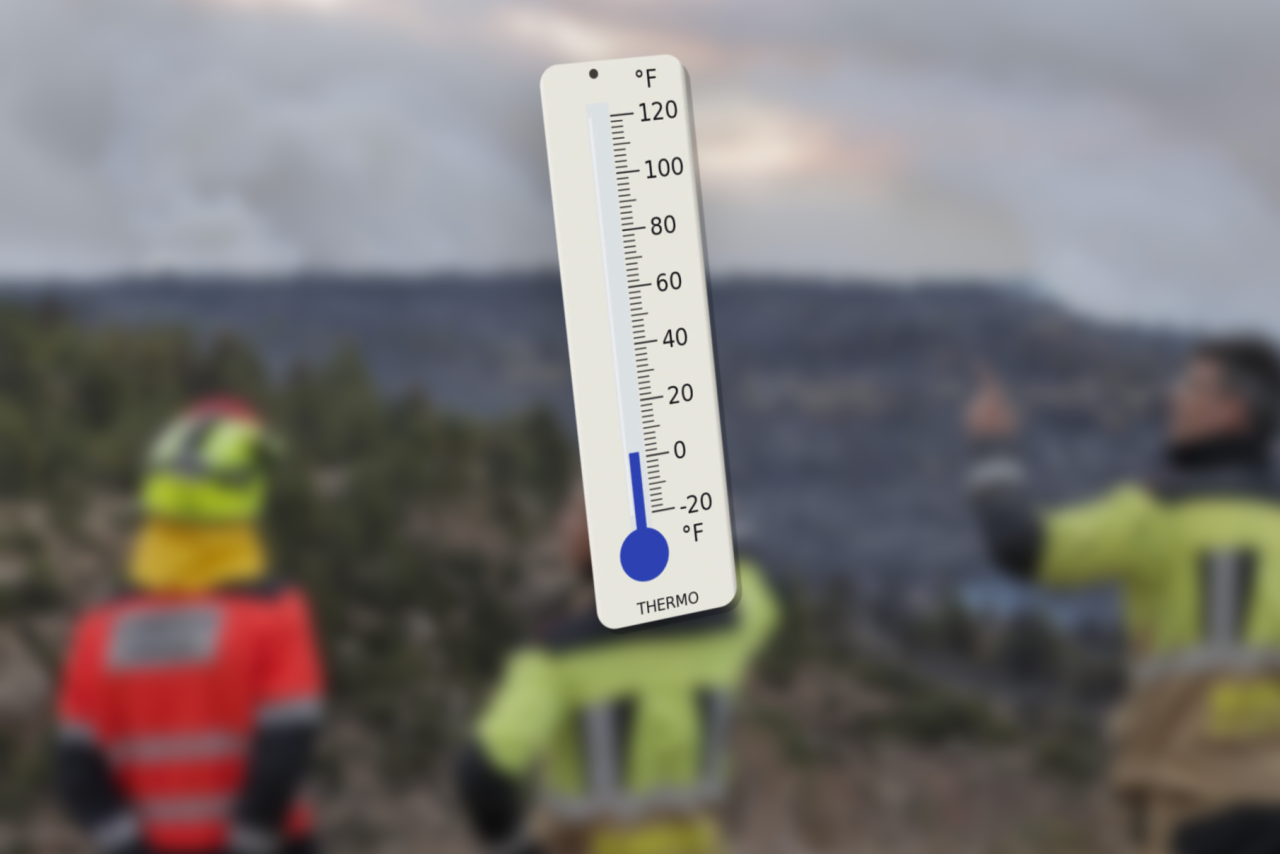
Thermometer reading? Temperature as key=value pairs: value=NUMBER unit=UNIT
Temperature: value=2 unit=°F
